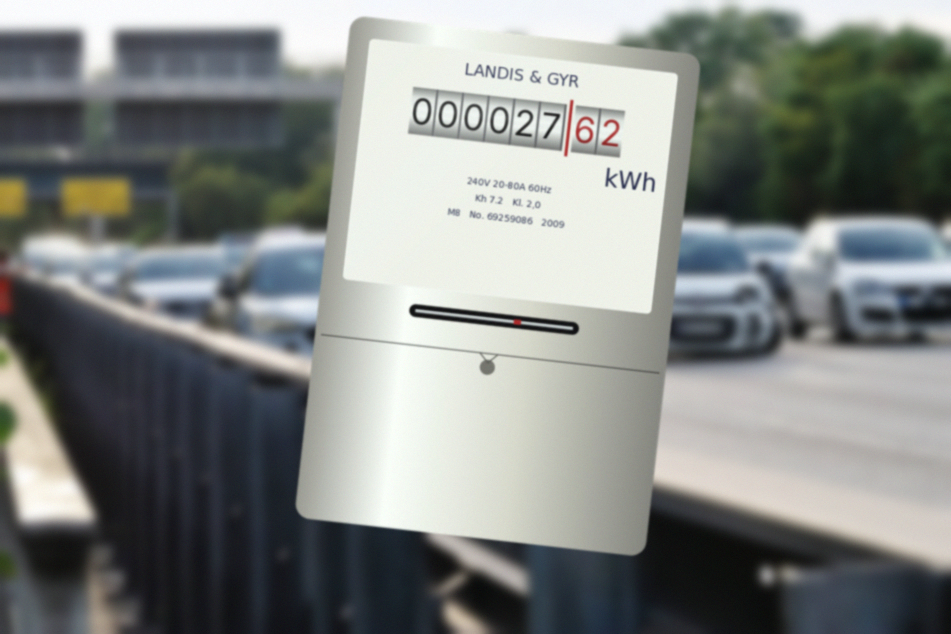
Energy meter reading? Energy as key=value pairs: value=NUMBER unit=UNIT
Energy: value=27.62 unit=kWh
